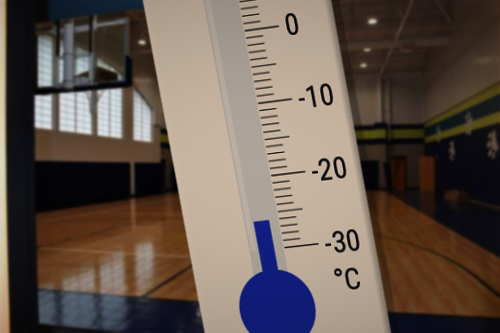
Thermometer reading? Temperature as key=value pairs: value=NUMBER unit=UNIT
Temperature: value=-26 unit=°C
